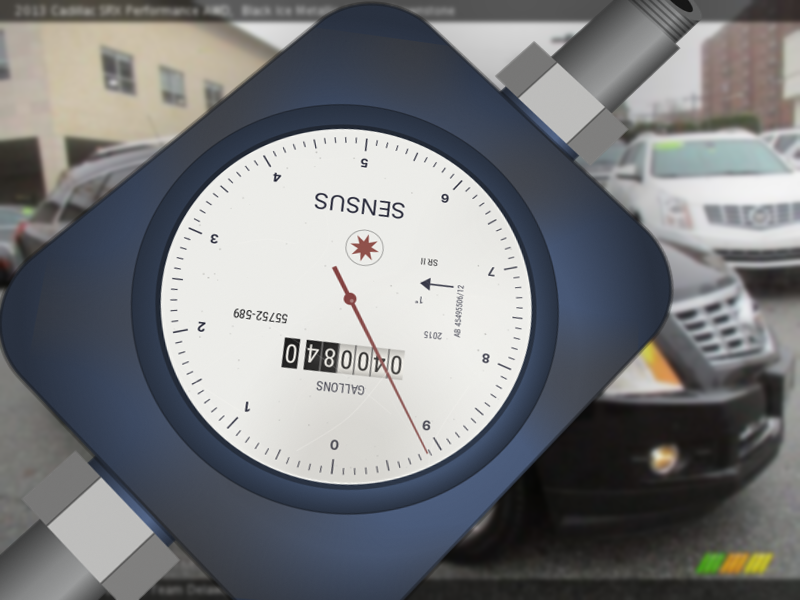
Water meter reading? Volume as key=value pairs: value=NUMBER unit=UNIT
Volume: value=400839.1 unit=gal
